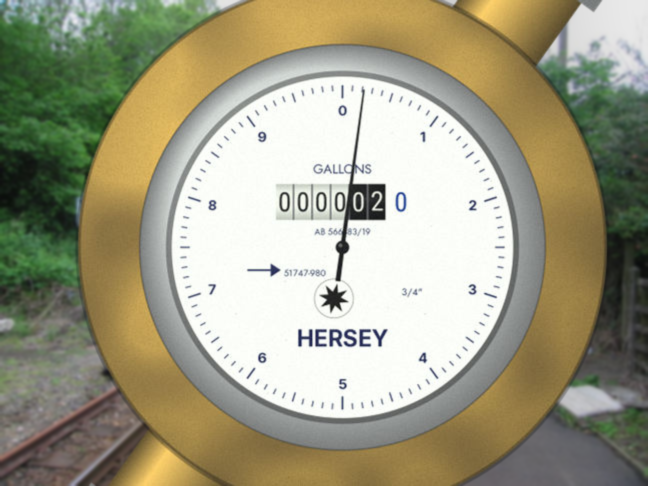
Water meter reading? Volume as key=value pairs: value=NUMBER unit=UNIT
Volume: value=20.2 unit=gal
